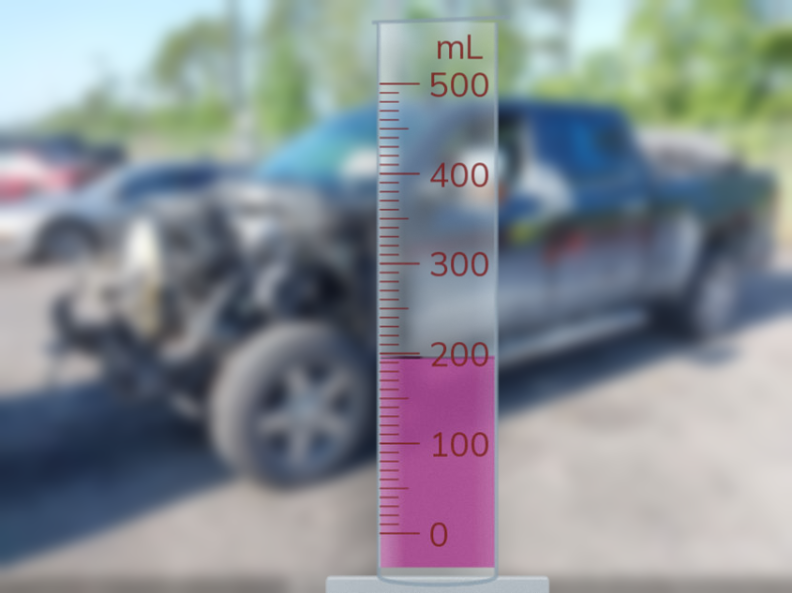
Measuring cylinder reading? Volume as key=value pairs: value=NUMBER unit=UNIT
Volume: value=195 unit=mL
